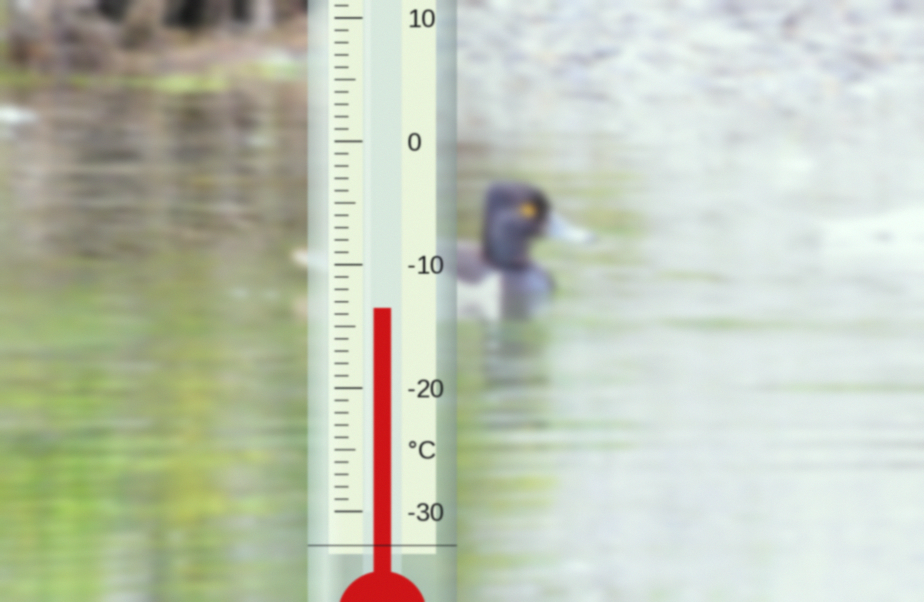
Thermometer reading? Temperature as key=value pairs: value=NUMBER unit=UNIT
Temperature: value=-13.5 unit=°C
